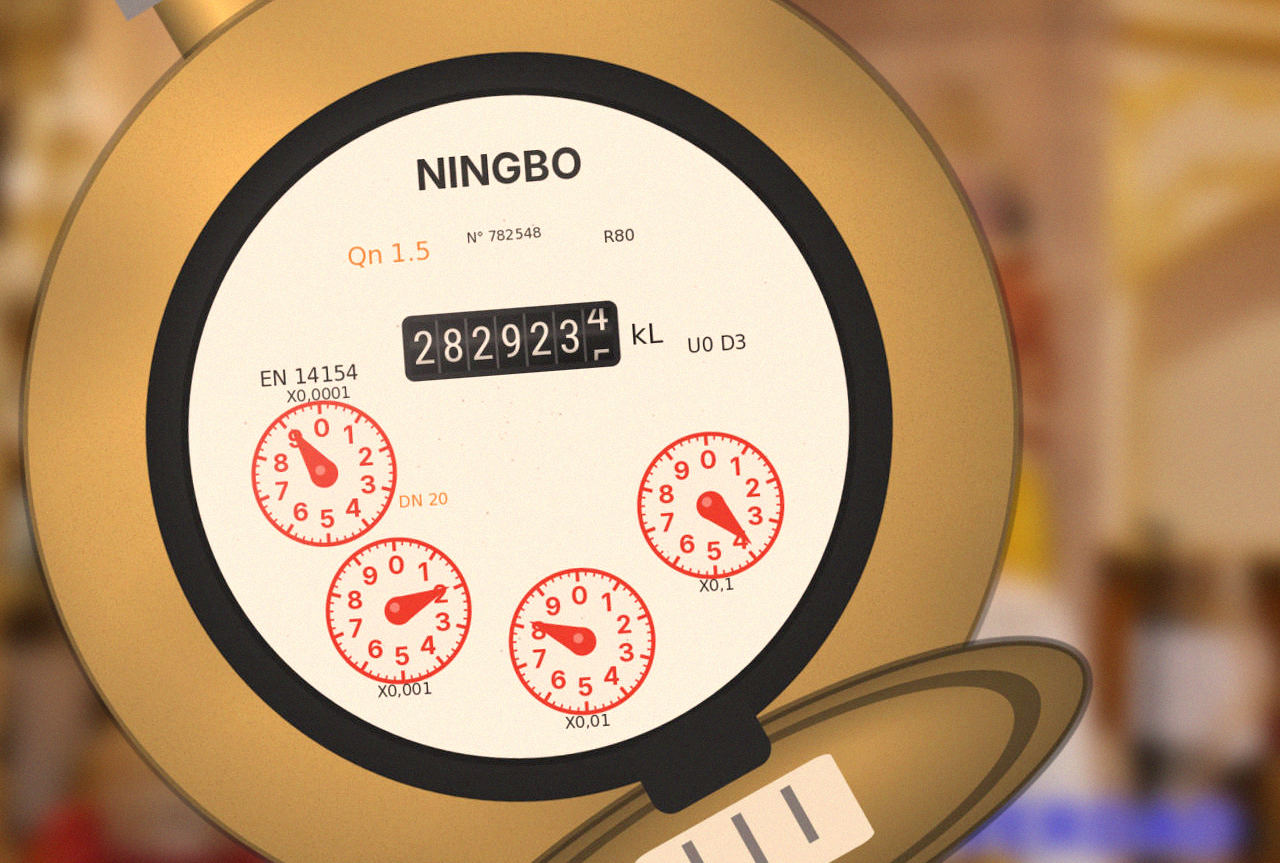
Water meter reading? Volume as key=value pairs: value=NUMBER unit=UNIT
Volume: value=2829234.3819 unit=kL
